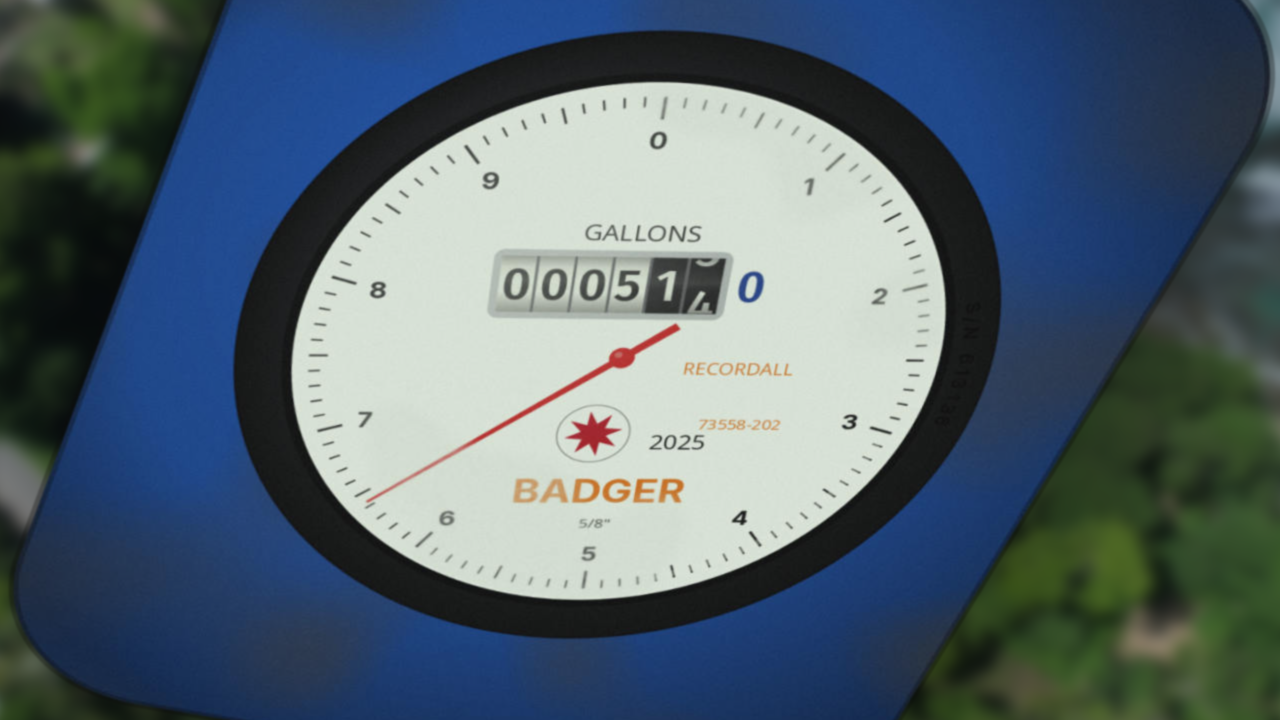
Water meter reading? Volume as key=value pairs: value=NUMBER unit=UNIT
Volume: value=5136.4 unit=gal
